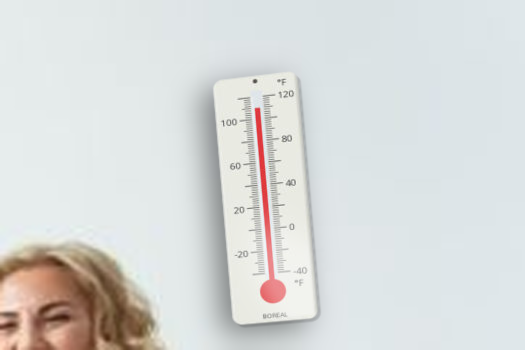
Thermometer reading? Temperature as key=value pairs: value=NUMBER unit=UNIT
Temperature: value=110 unit=°F
